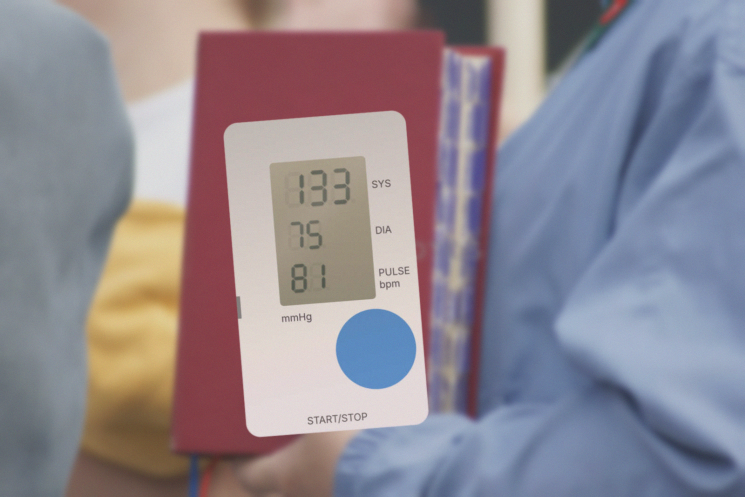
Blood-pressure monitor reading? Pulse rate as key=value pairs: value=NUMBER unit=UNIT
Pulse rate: value=81 unit=bpm
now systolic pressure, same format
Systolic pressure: value=133 unit=mmHg
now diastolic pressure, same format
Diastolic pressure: value=75 unit=mmHg
